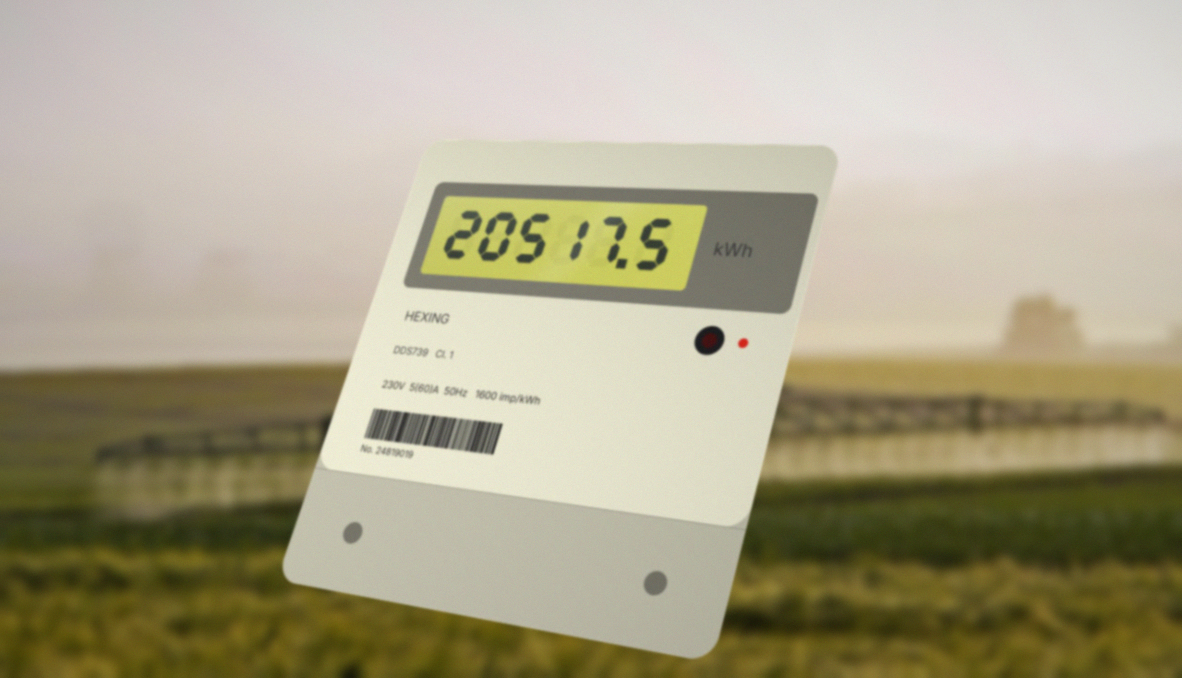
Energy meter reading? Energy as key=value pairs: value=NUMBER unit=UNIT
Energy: value=20517.5 unit=kWh
